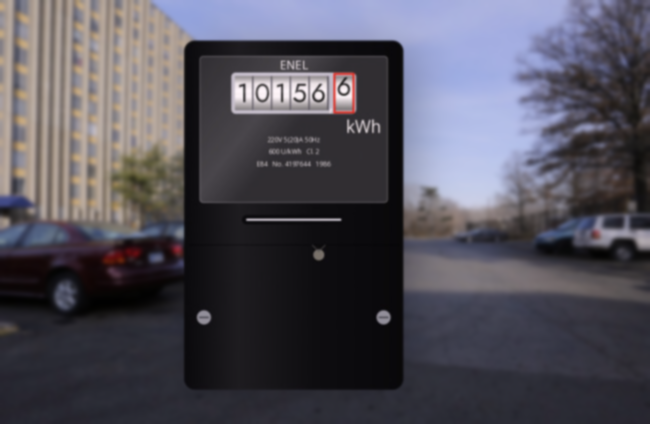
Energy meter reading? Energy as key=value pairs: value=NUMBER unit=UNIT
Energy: value=10156.6 unit=kWh
